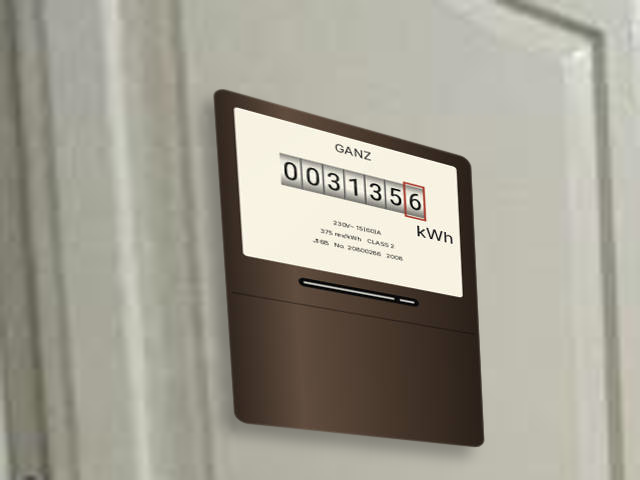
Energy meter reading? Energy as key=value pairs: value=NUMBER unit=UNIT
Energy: value=3135.6 unit=kWh
